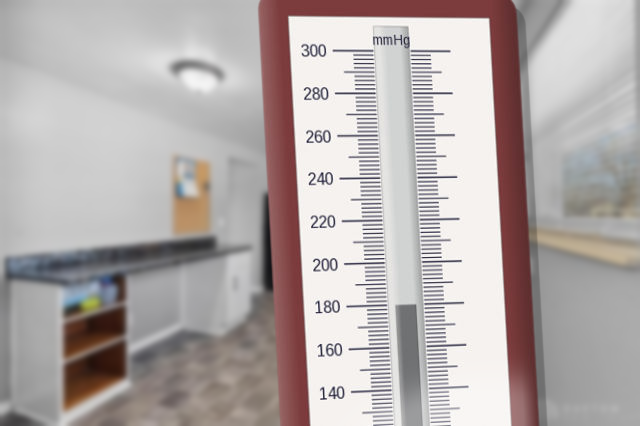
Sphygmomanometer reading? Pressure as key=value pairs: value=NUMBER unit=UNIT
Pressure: value=180 unit=mmHg
